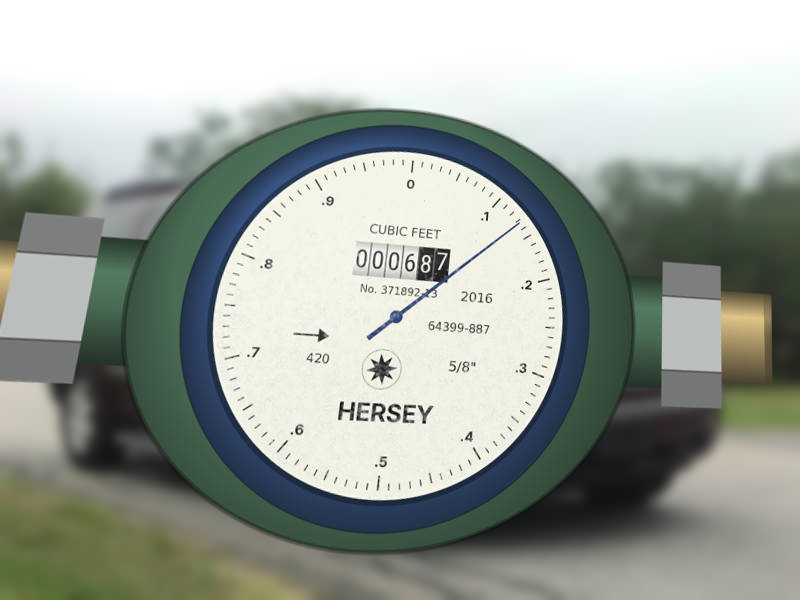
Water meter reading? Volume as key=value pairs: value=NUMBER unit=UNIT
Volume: value=687.13 unit=ft³
